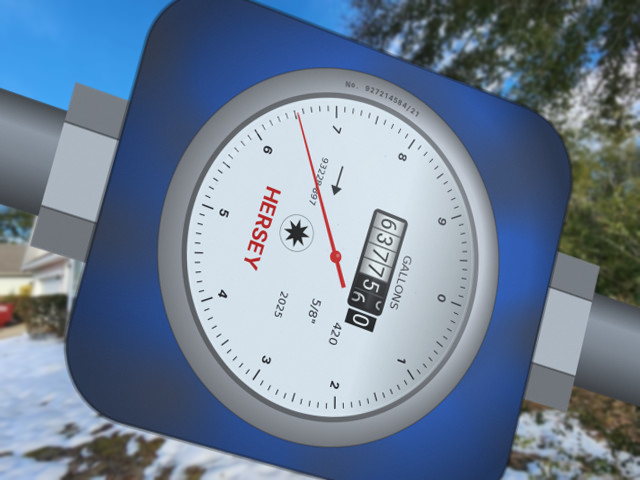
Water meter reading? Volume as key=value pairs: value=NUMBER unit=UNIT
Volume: value=6377556.5 unit=gal
